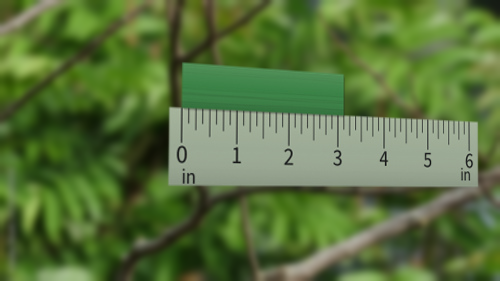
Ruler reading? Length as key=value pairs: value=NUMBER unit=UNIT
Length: value=3.125 unit=in
